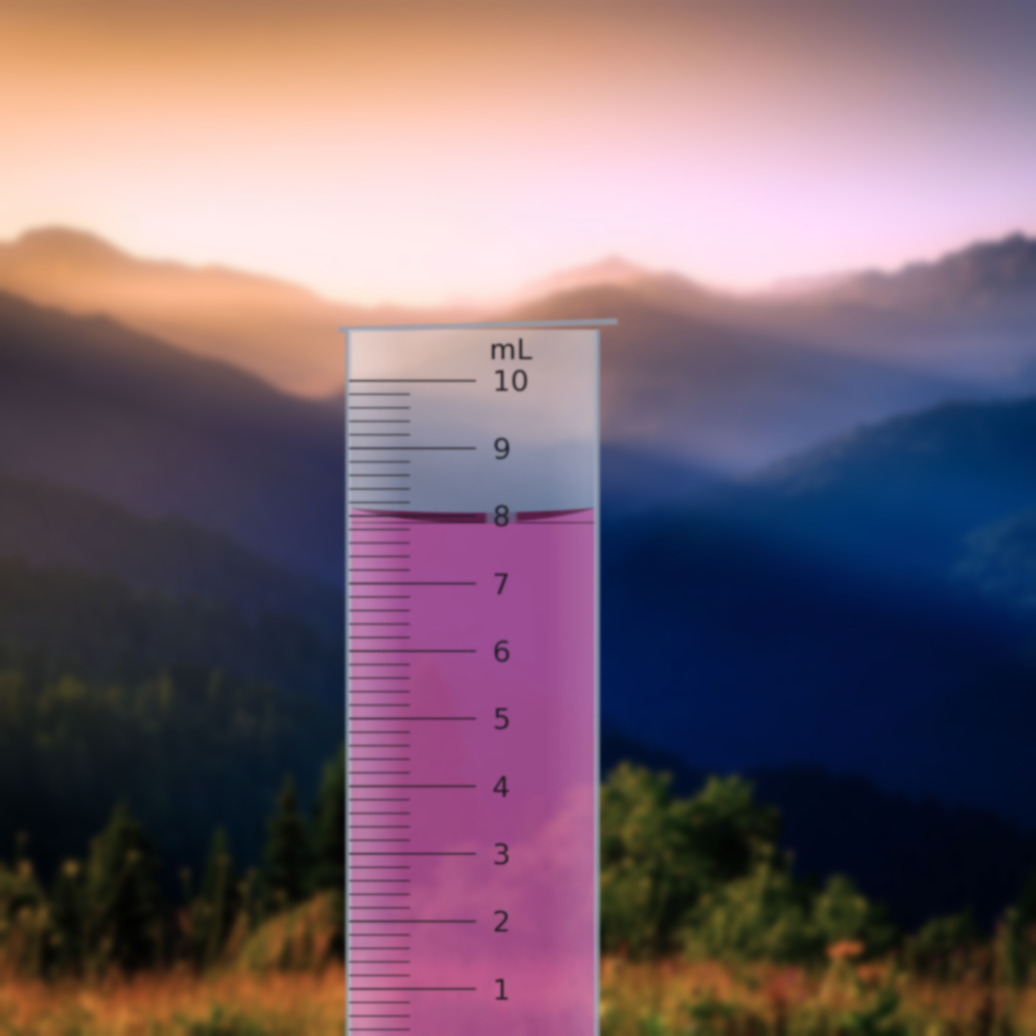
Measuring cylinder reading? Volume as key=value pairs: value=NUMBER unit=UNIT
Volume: value=7.9 unit=mL
